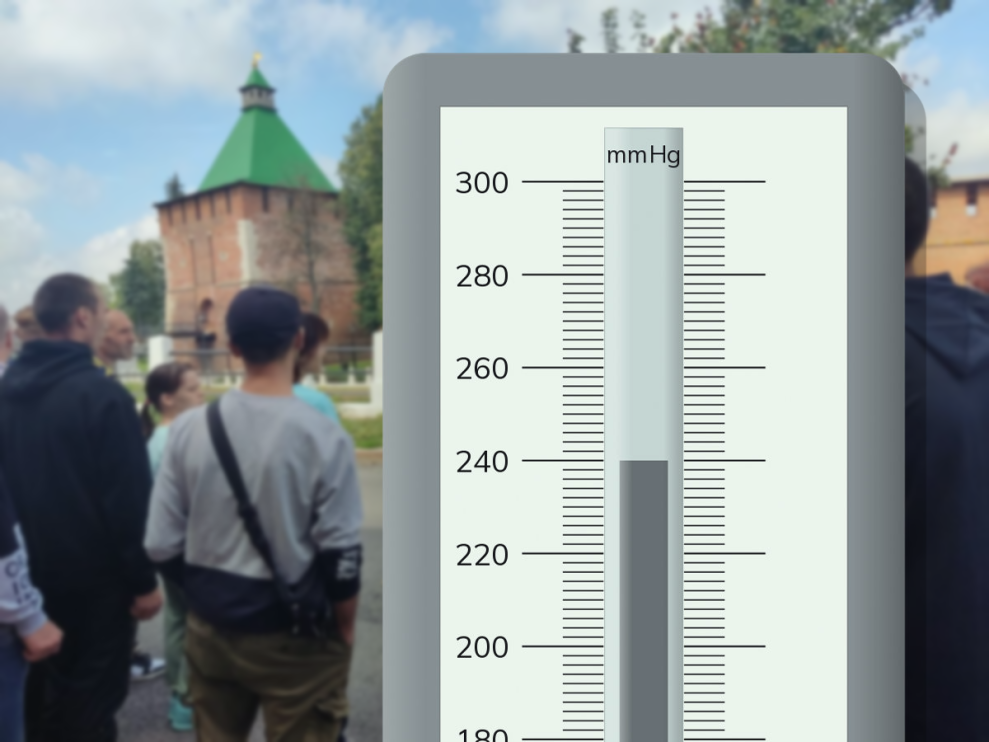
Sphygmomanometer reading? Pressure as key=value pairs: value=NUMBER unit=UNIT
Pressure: value=240 unit=mmHg
